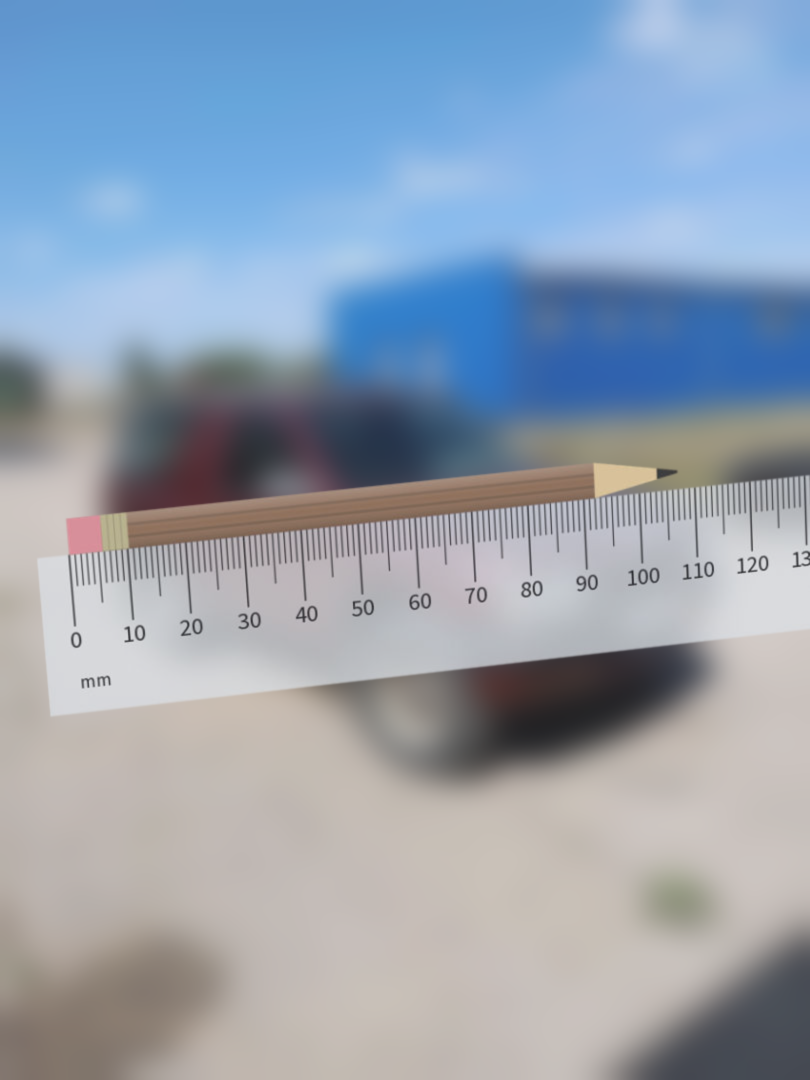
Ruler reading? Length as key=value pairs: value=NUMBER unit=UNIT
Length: value=107 unit=mm
